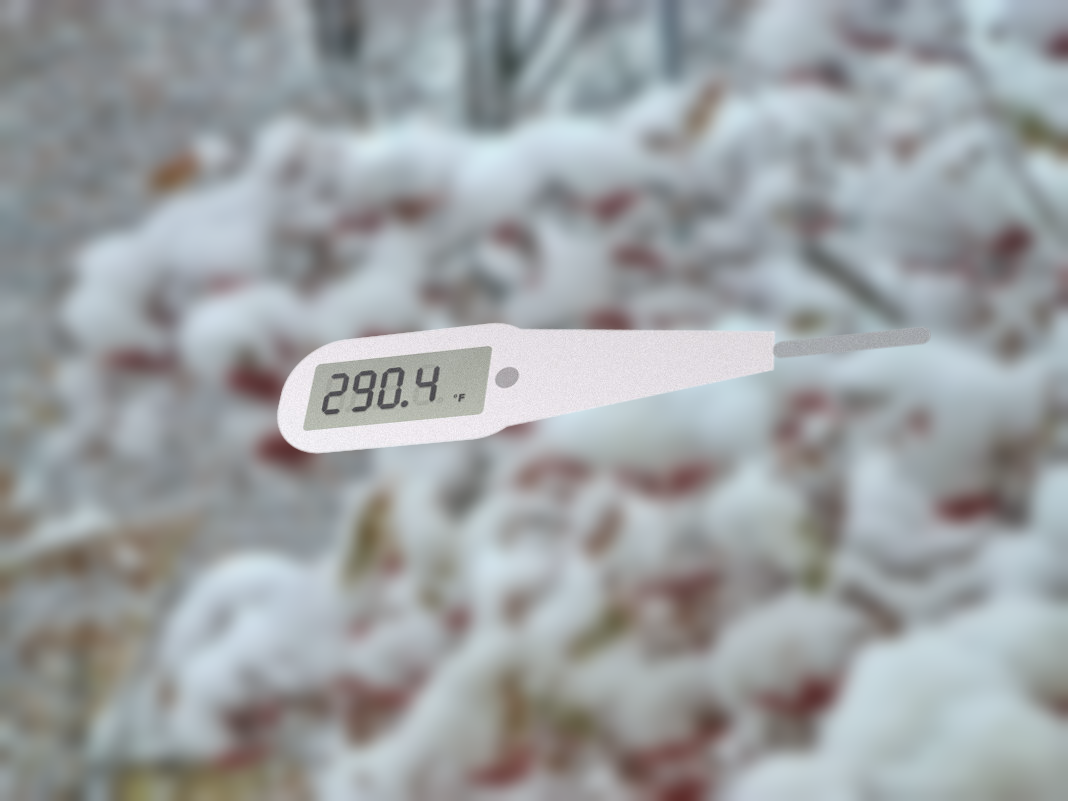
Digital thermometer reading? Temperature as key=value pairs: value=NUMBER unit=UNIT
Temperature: value=290.4 unit=°F
